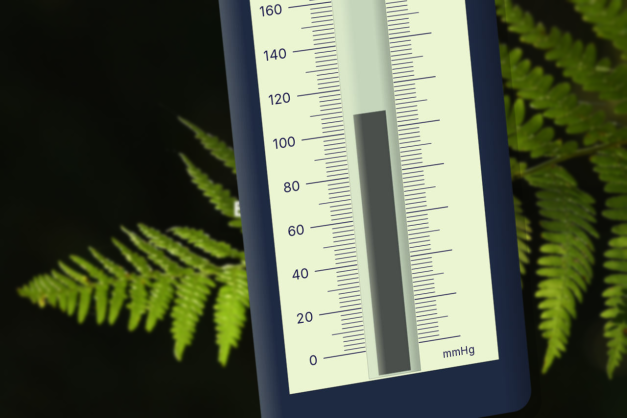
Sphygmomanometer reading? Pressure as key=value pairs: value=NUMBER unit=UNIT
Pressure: value=108 unit=mmHg
